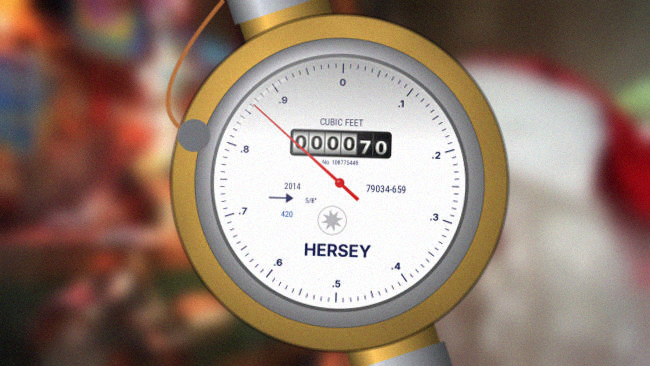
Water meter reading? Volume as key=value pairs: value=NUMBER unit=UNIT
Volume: value=69.86 unit=ft³
